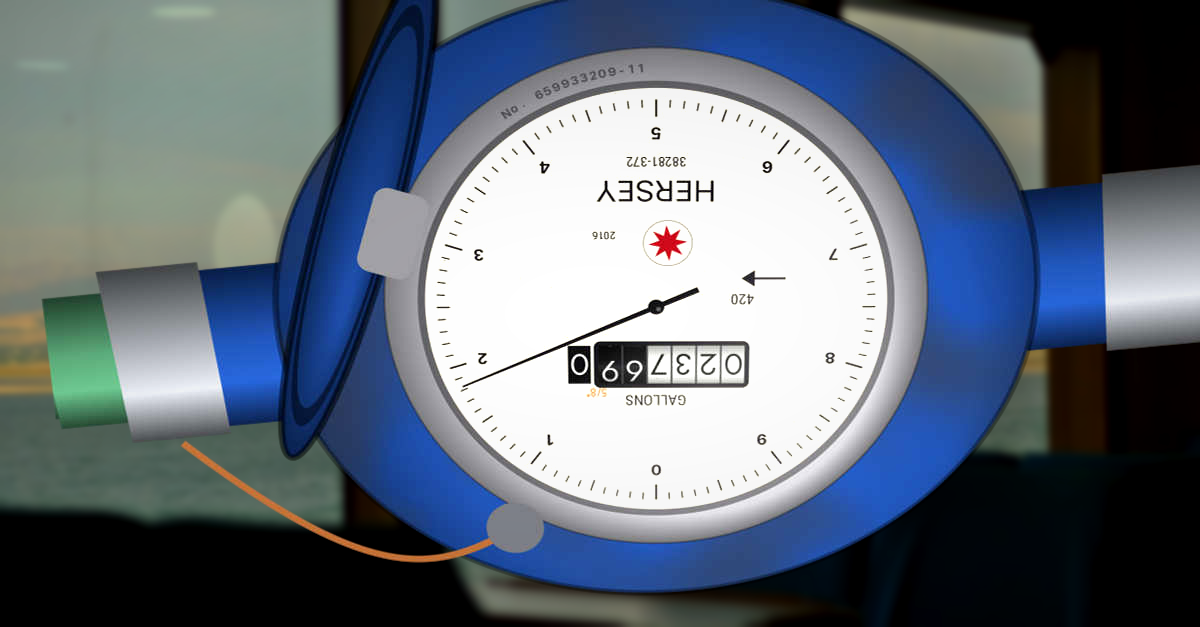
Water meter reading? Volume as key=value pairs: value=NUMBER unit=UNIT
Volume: value=237691.8 unit=gal
